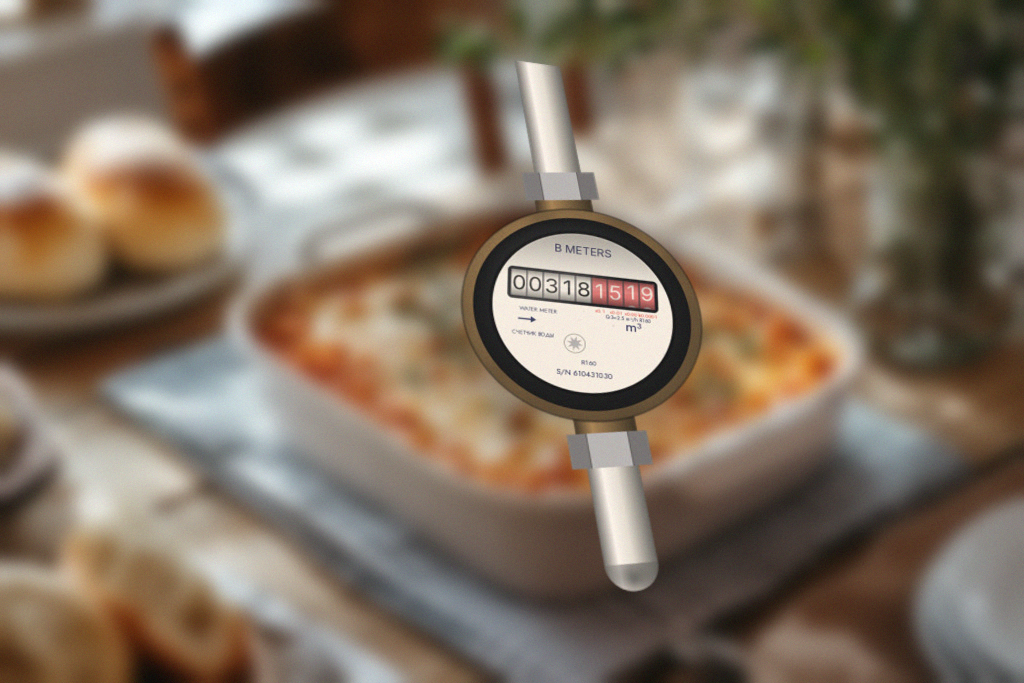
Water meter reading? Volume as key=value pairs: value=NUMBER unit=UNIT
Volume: value=318.1519 unit=m³
